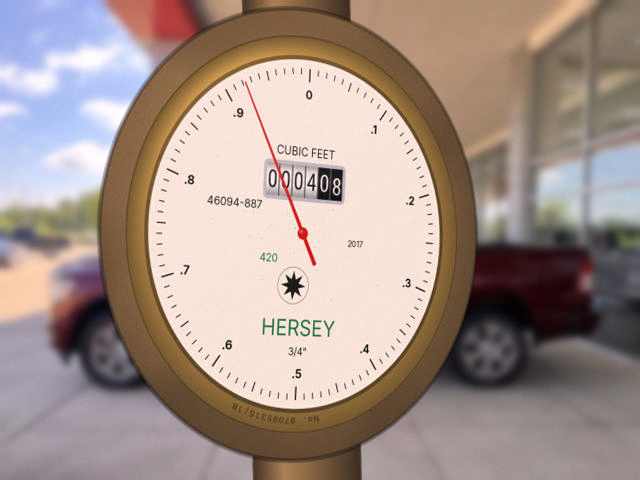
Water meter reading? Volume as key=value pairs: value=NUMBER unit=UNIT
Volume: value=407.92 unit=ft³
